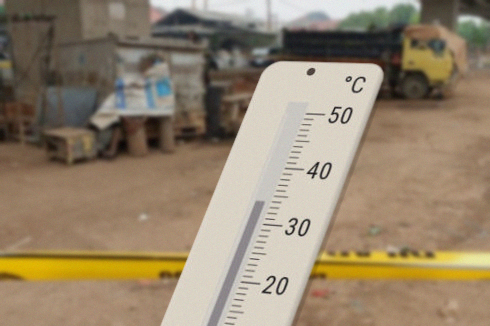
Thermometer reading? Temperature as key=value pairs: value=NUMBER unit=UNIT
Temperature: value=34 unit=°C
